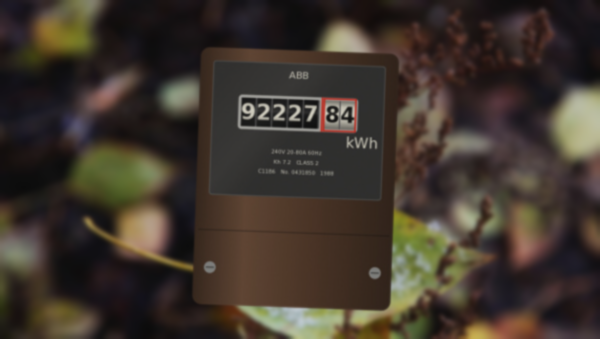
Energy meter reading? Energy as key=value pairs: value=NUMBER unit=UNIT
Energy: value=92227.84 unit=kWh
